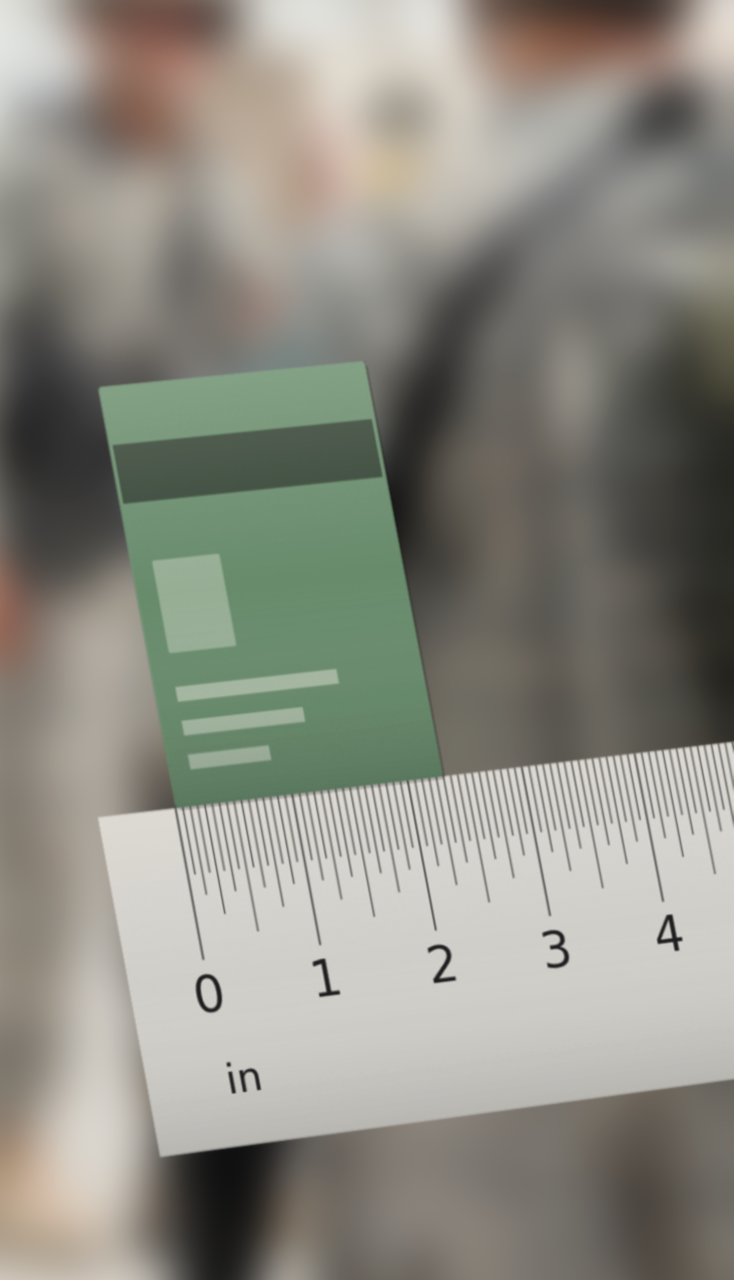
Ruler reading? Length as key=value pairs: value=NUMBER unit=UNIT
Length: value=2.3125 unit=in
